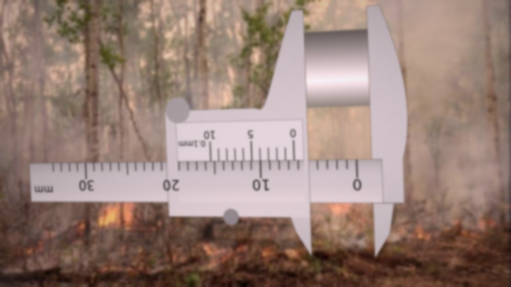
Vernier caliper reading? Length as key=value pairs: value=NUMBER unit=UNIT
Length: value=6.4 unit=mm
